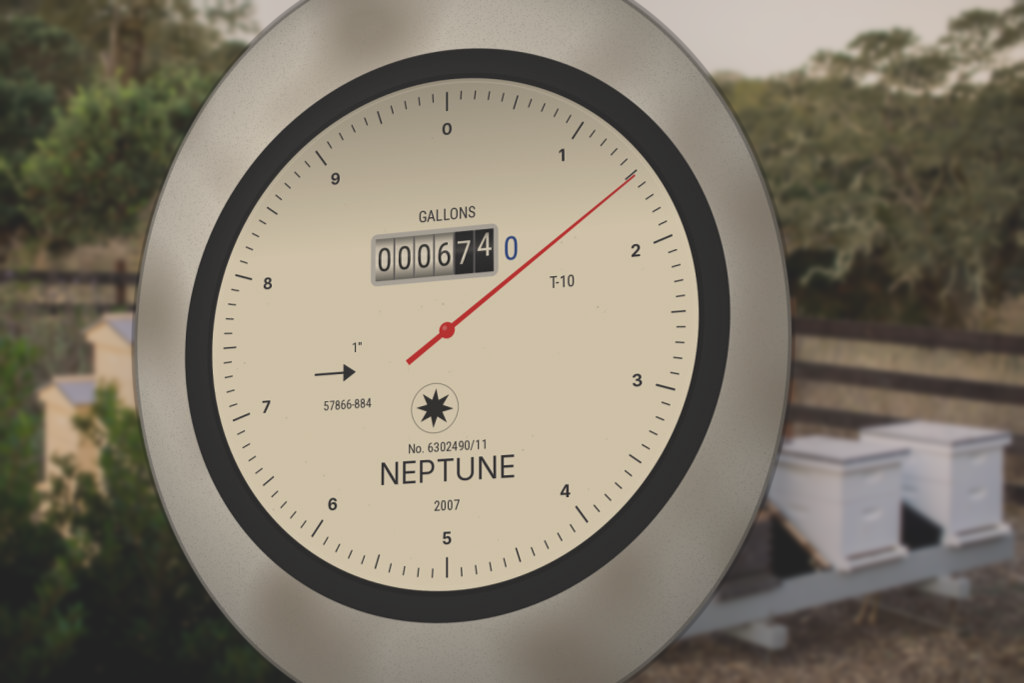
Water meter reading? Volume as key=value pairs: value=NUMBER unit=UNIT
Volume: value=6741.5 unit=gal
